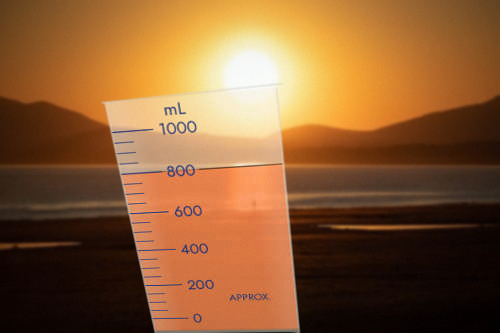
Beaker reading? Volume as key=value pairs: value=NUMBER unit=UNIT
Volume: value=800 unit=mL
